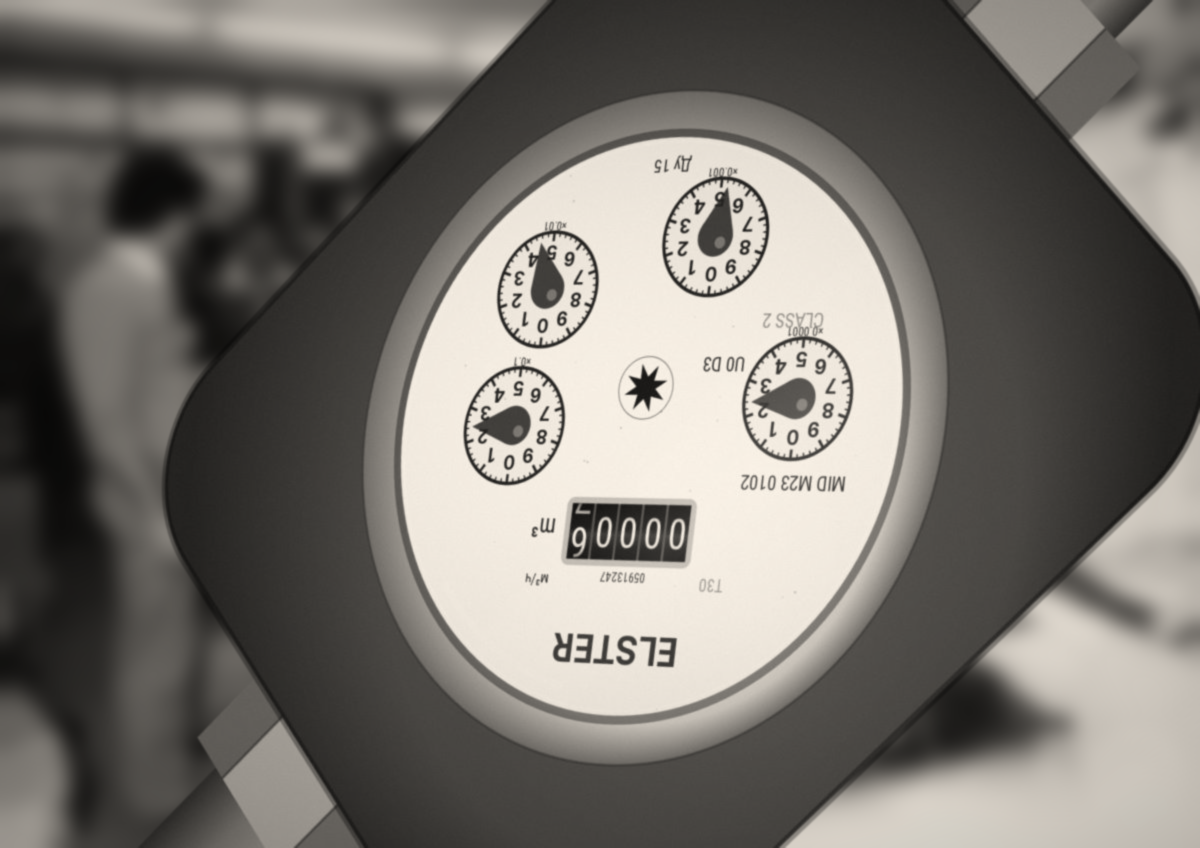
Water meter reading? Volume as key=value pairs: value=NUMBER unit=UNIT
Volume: value=6.2452 unit=m³
